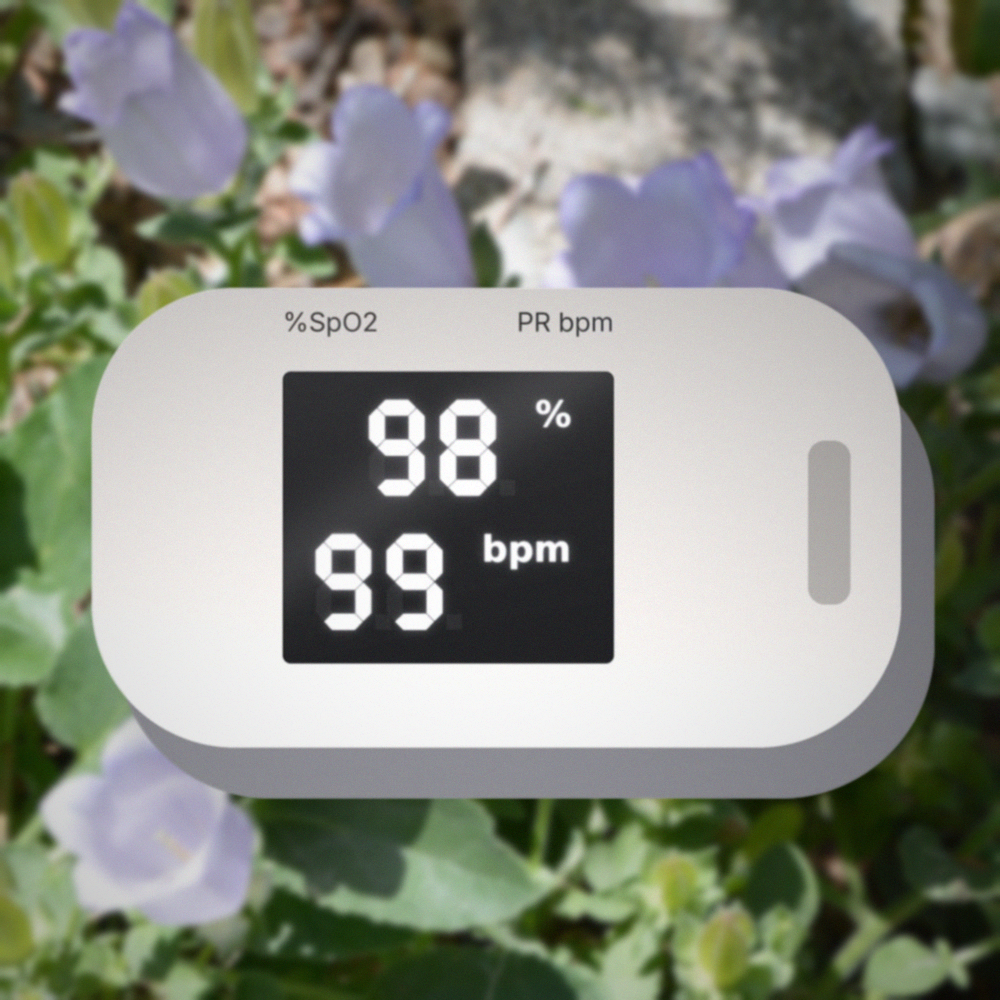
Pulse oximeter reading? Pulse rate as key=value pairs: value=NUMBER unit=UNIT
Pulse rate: value=99 unit=bpm
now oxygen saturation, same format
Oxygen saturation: value=98 unit=%
